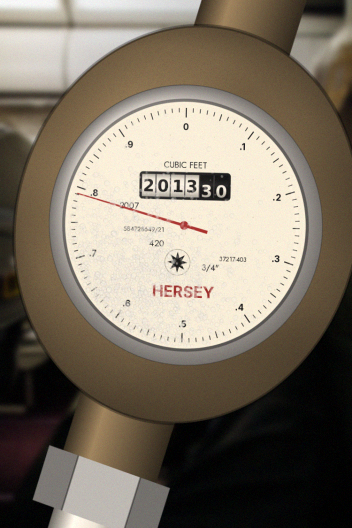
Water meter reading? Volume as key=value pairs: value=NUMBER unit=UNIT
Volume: value=201329.79 unit=ft³
